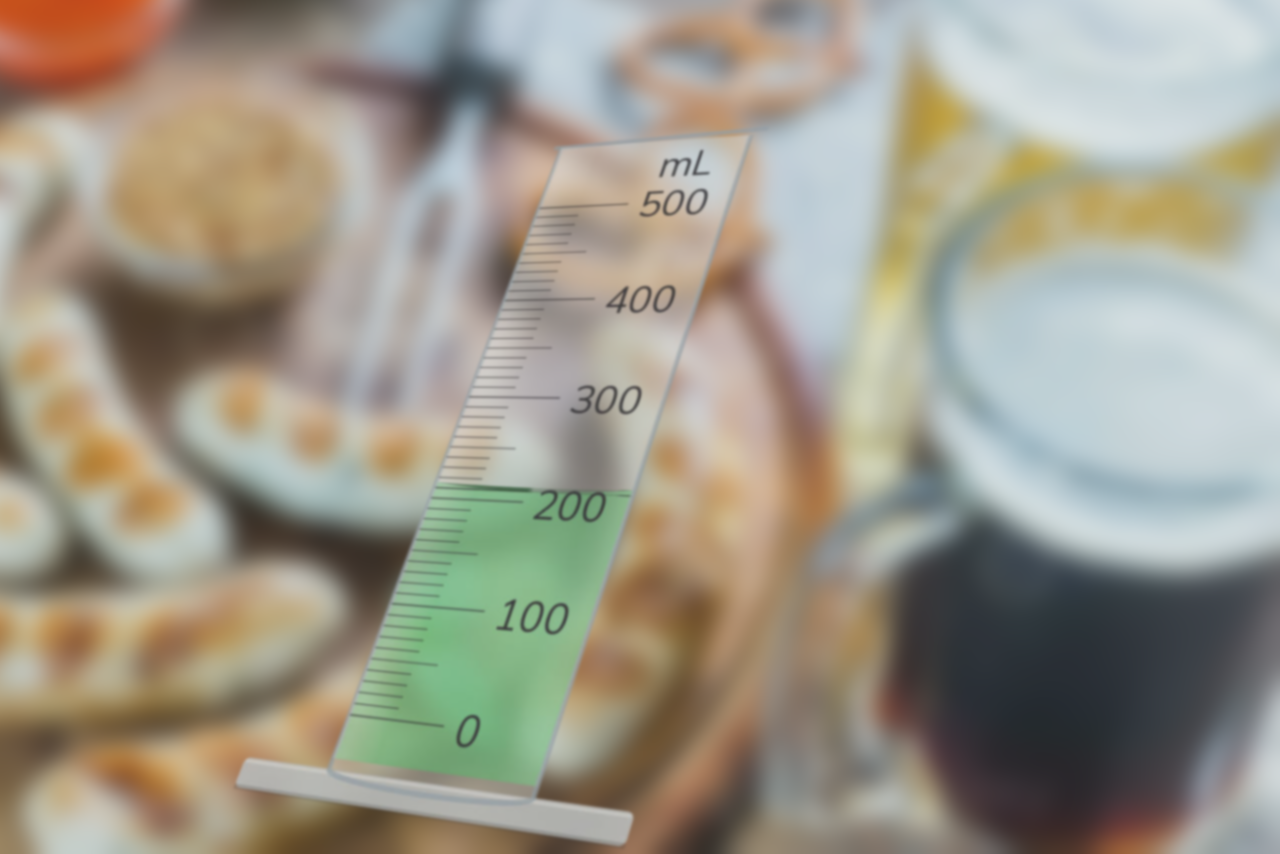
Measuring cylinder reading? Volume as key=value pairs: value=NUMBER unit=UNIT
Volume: value=210 unit=mL
